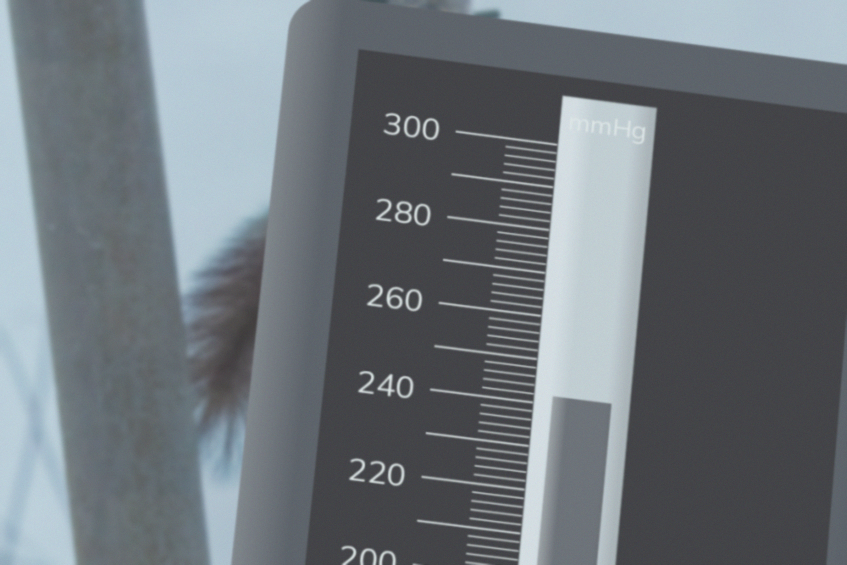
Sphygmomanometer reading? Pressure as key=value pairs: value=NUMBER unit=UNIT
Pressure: value=242 unit=mmHg
